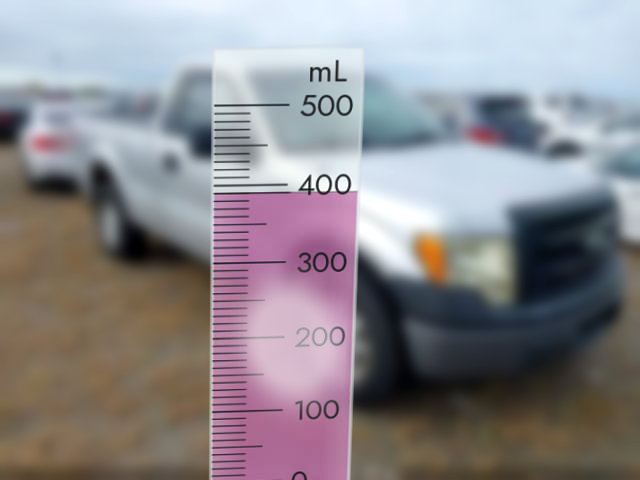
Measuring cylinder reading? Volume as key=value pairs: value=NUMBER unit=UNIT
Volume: value=390 unit=mL
